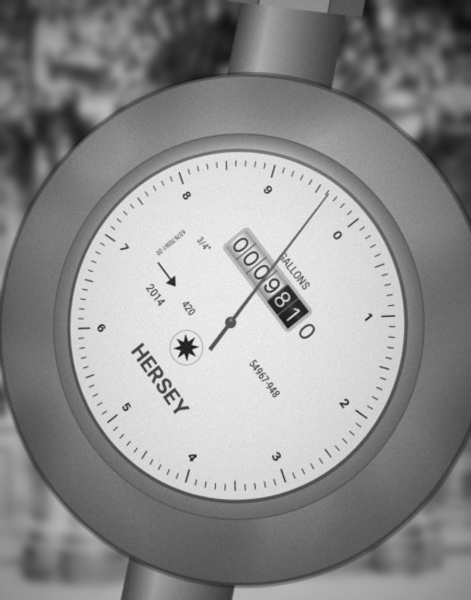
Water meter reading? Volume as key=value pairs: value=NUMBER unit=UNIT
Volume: value=9809.6 unit=gal
